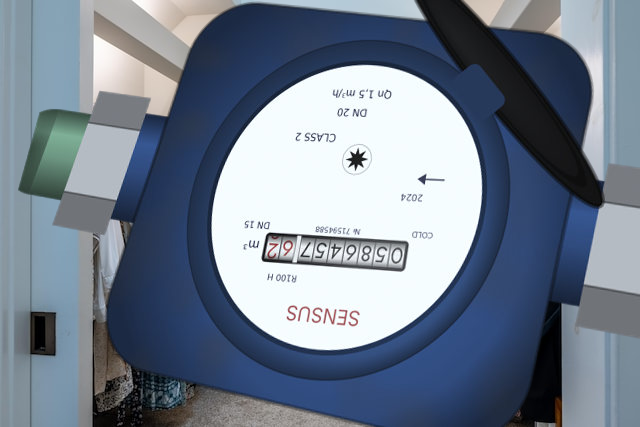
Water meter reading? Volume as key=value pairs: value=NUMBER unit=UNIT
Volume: value=586457.62 unit=m³
